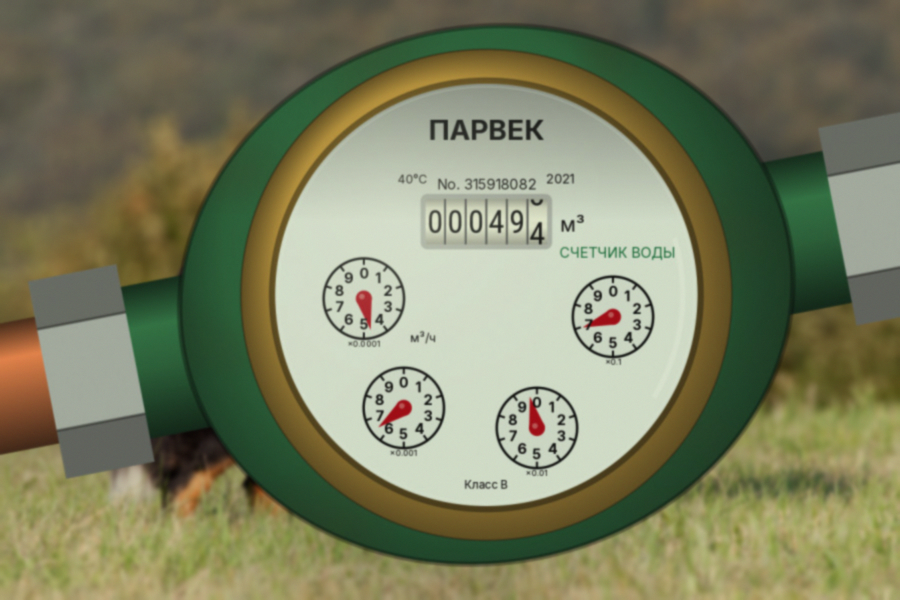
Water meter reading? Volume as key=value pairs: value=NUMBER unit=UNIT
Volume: value=493.6964 unit=m³
